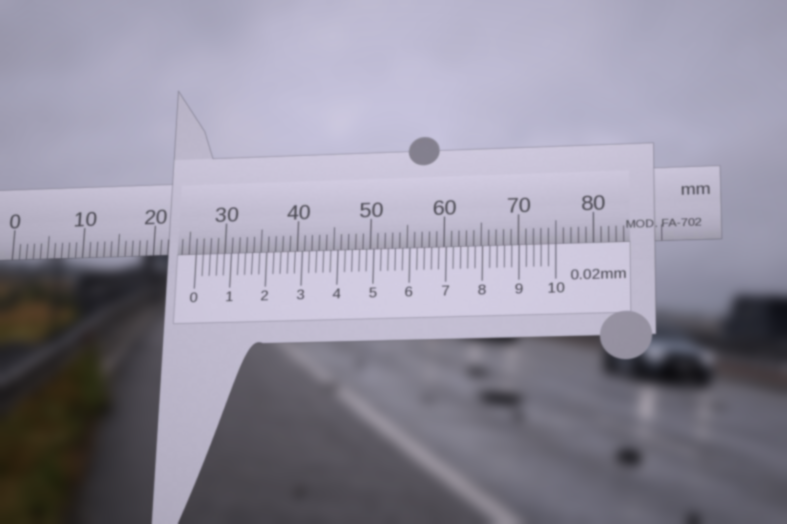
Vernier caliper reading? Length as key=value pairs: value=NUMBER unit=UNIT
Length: value=26.0 unit=mm
